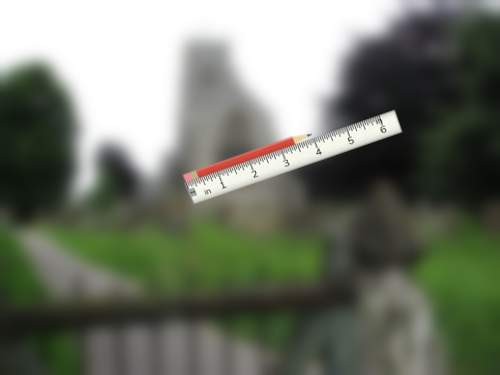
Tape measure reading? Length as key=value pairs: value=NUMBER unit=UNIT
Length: value=4 unit=in
